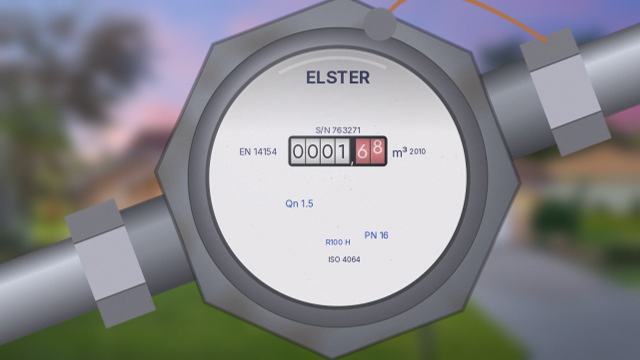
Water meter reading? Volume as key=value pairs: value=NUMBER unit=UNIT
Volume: value=1.68 unit=m³
